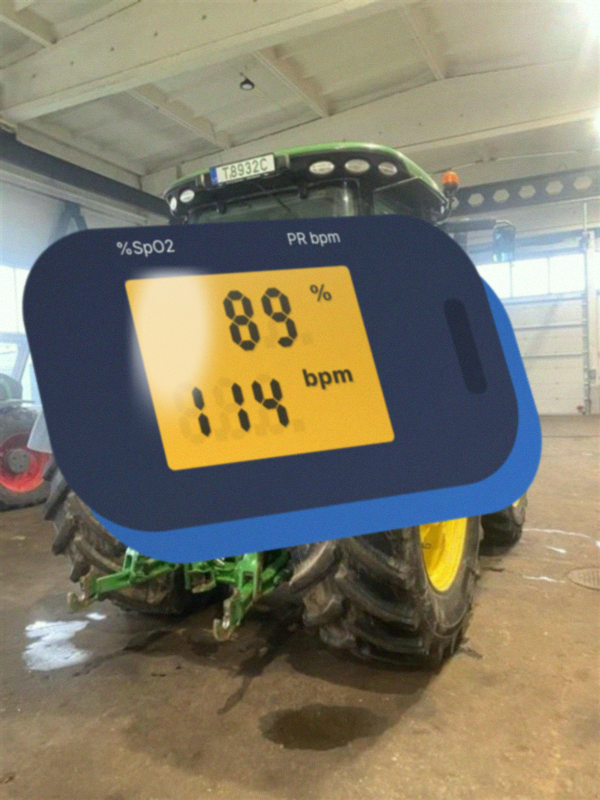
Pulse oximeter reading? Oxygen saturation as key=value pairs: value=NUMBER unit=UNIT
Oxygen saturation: value=89 unit=%
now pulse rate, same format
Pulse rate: value=114 unit=bpm
